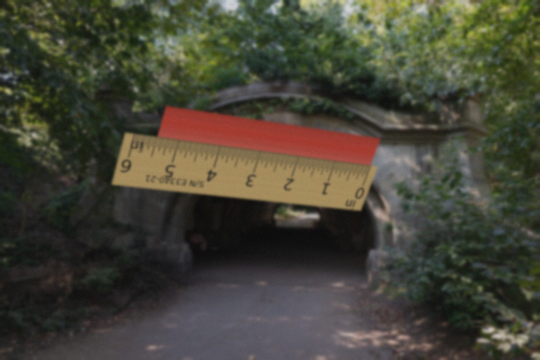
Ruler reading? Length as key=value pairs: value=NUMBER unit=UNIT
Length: value=5.5 unit=in
